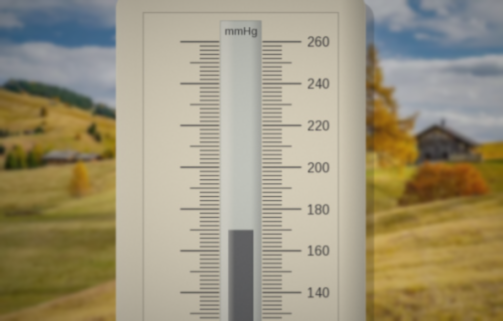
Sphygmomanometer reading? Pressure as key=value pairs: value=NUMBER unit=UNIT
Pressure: value=170 unit=mmHg
